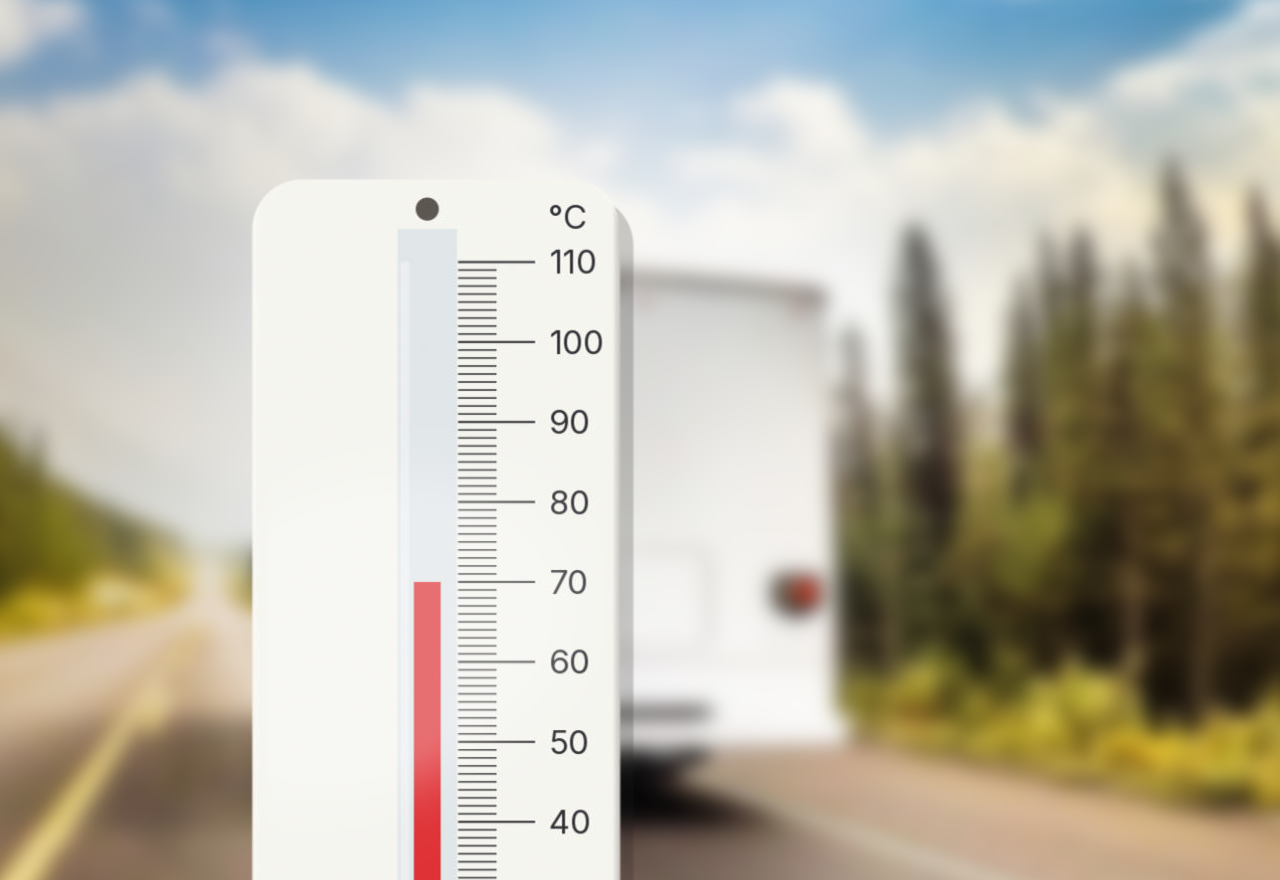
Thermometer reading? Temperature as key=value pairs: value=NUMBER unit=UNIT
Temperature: value=70 unit=°C
